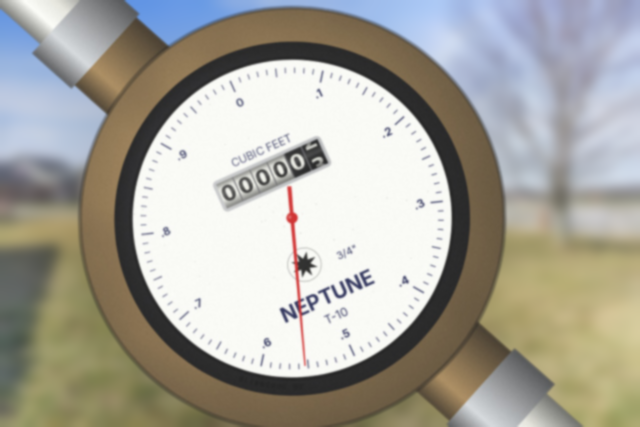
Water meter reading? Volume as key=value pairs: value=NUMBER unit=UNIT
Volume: value=2.55 unit=ft³
